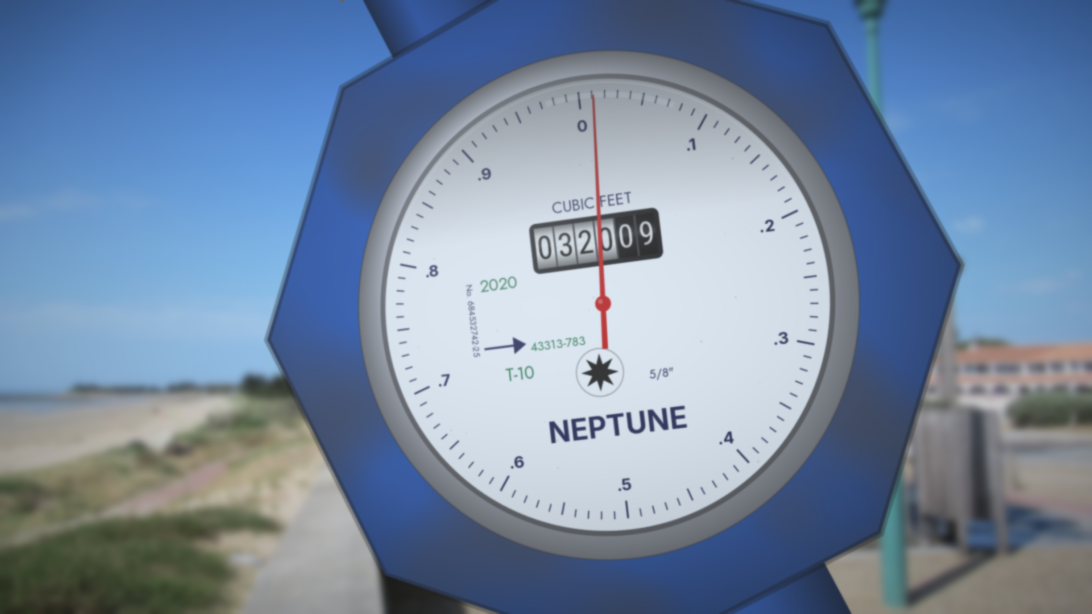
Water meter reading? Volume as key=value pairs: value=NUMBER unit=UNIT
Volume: value=32009.01 unit=ft³
